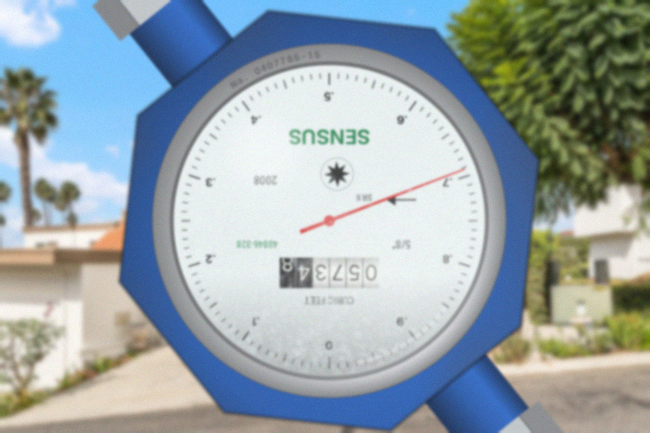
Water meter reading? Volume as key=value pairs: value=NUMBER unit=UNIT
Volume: value=57347.69 unit=ft³
